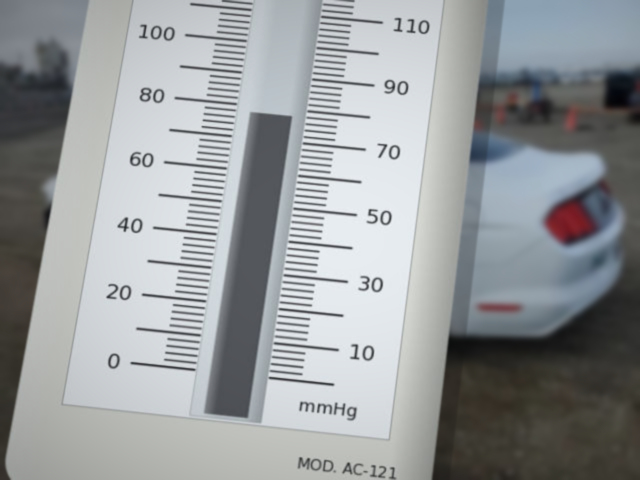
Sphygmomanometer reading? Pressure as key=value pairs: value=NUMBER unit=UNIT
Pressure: value=78 unit=mmHg
